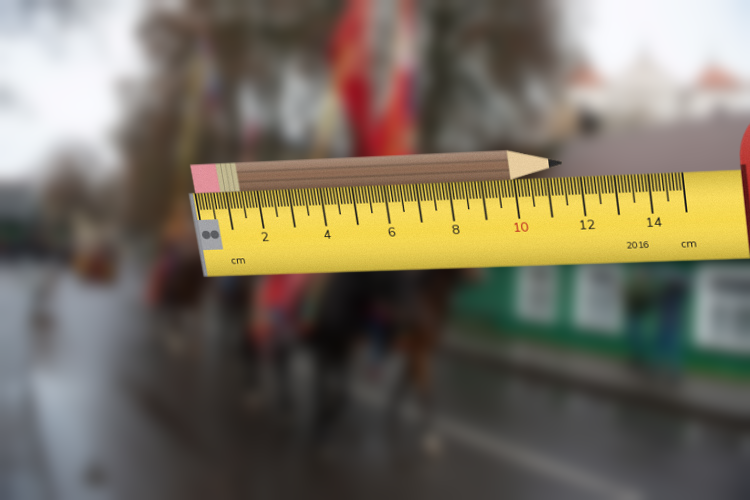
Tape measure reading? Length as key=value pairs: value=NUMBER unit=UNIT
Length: value=11.5 unit=cm
